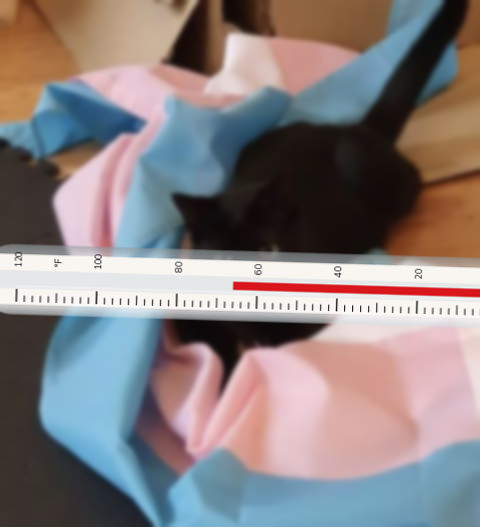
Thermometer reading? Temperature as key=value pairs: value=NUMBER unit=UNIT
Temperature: value=66 unit=°F
